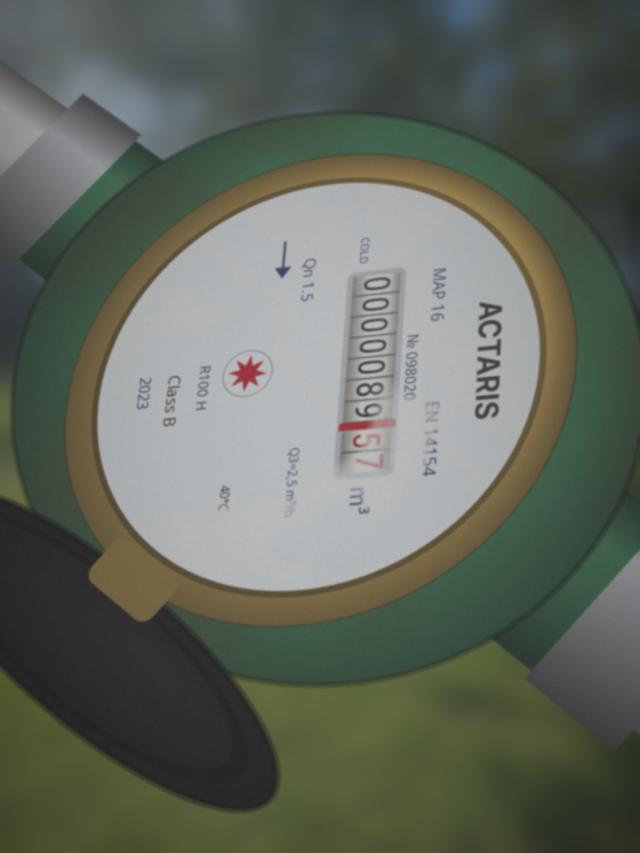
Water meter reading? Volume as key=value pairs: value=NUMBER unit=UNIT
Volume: value=89.57 unit=m³
